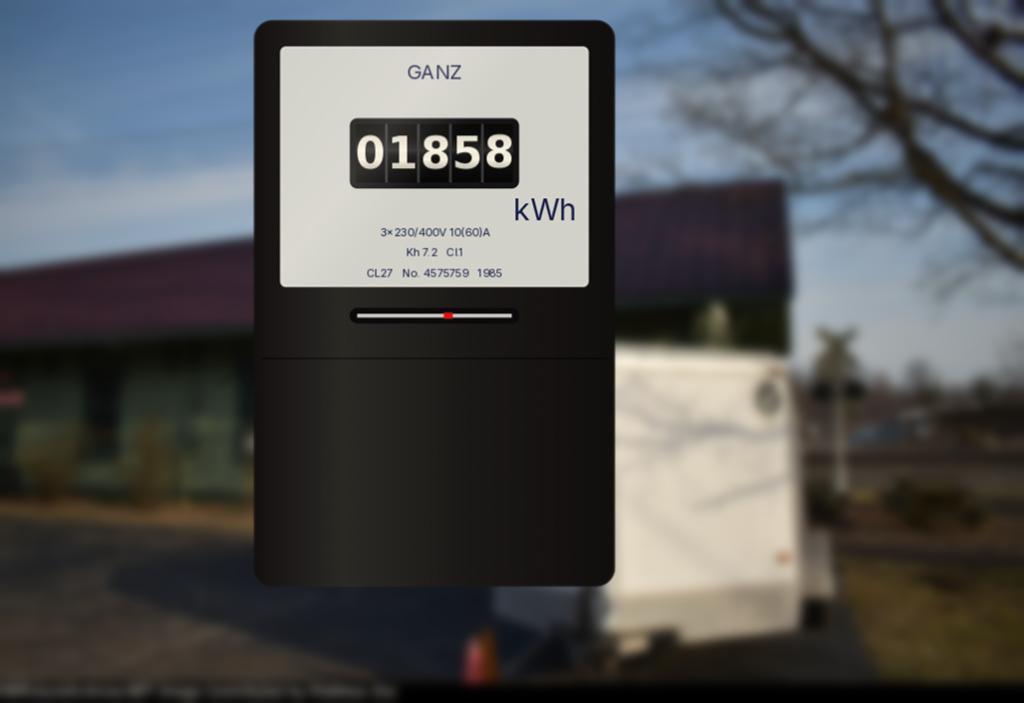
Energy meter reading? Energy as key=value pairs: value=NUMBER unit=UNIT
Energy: value=1858 unit=kWh
